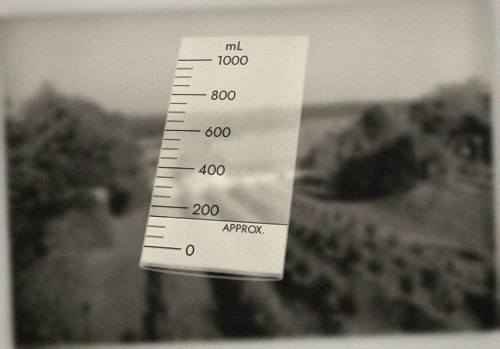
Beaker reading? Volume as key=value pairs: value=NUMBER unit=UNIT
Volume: value=150 unit=mL
